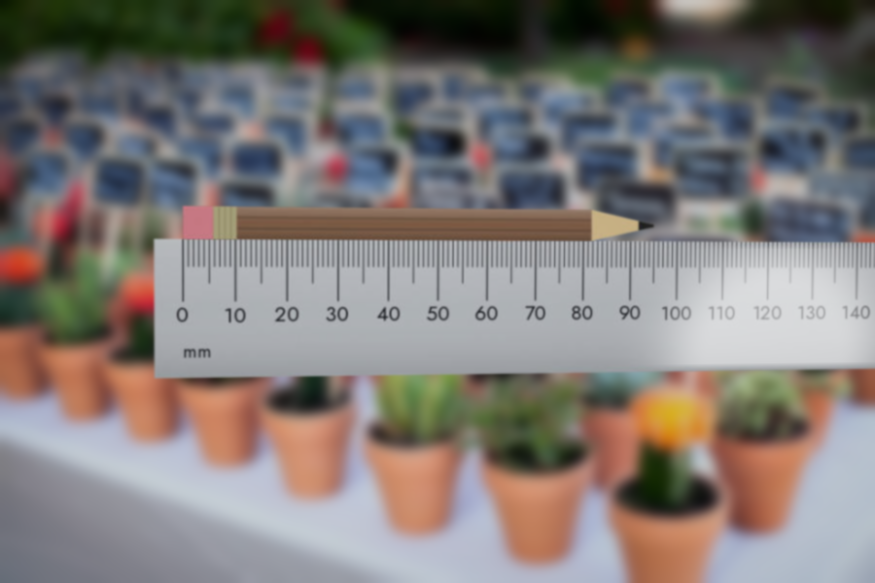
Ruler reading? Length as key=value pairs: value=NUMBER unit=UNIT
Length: value=95 unit=mm
